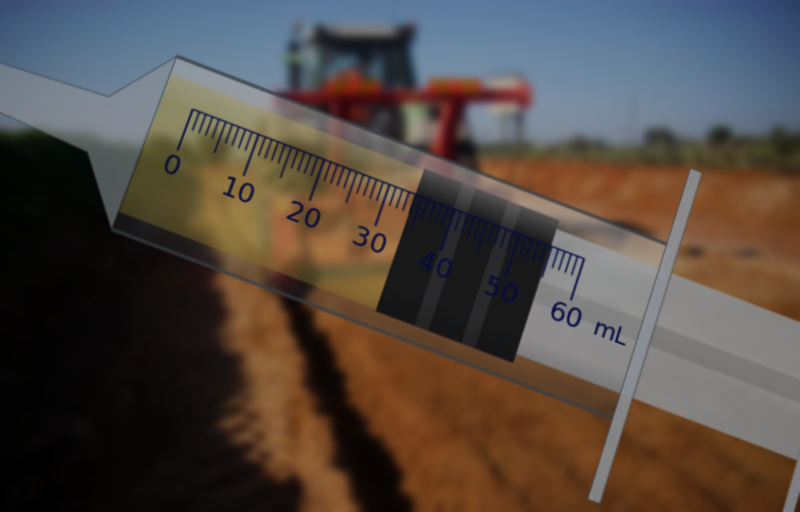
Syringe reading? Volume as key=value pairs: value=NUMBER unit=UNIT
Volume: value=34 unit=mL
